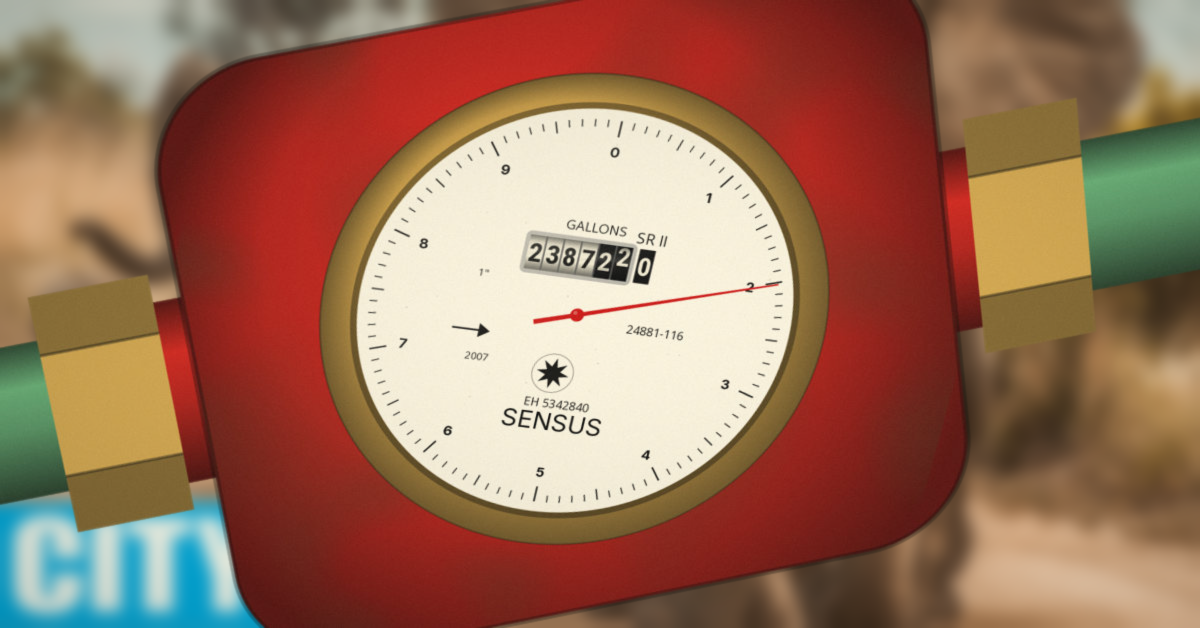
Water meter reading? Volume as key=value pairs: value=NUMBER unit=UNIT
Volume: value=2387222.0 unit=gal
